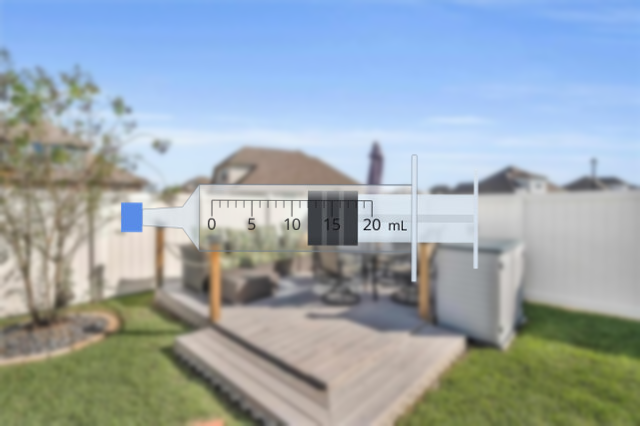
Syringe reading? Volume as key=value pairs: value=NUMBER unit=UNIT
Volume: value=12 unit=mL
